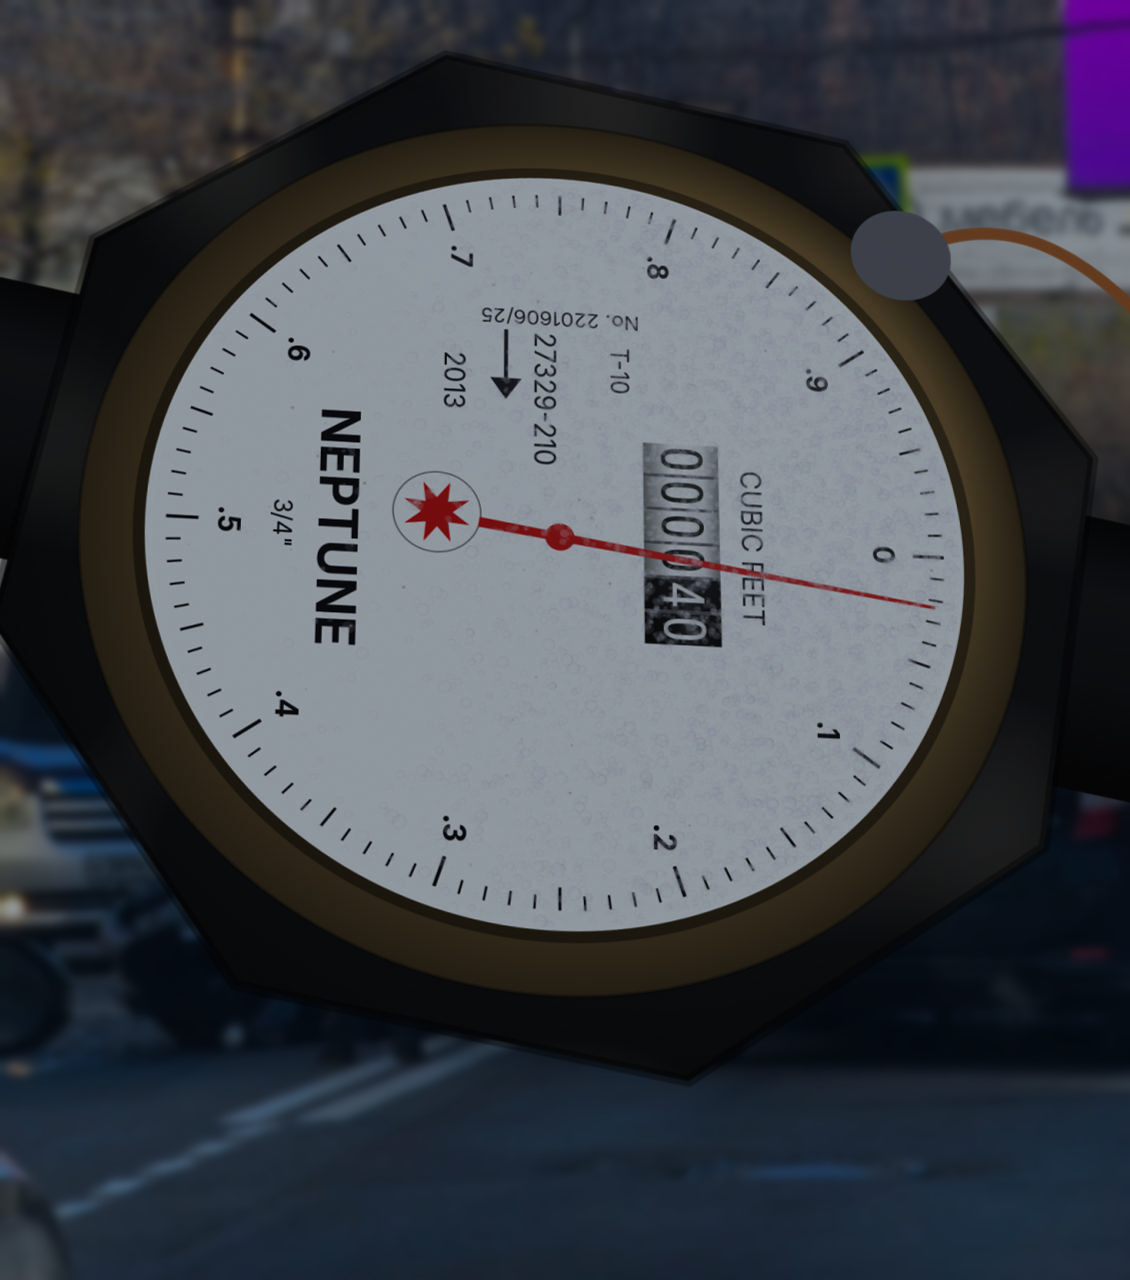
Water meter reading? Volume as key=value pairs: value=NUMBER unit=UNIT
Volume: value=40.02 unit=ft³
